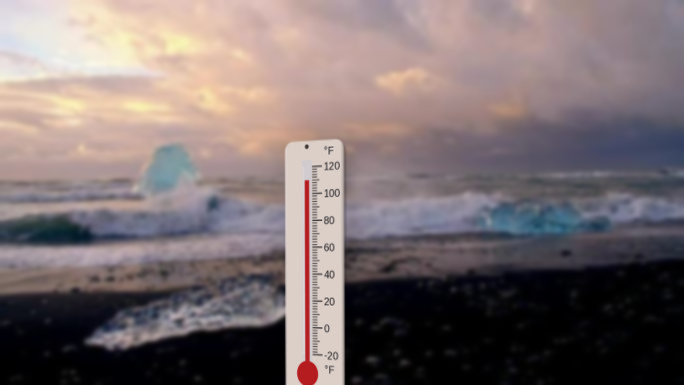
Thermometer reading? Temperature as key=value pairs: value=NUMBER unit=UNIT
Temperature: value=110 unit=°F
